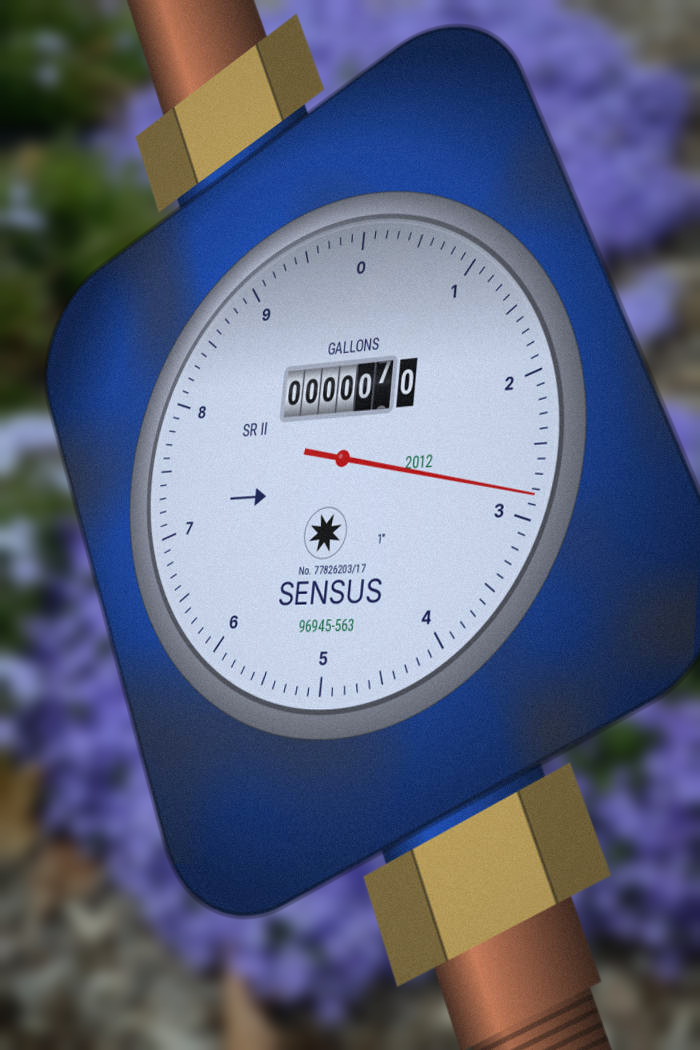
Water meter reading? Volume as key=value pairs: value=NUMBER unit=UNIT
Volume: value=72.8 unit=gal
